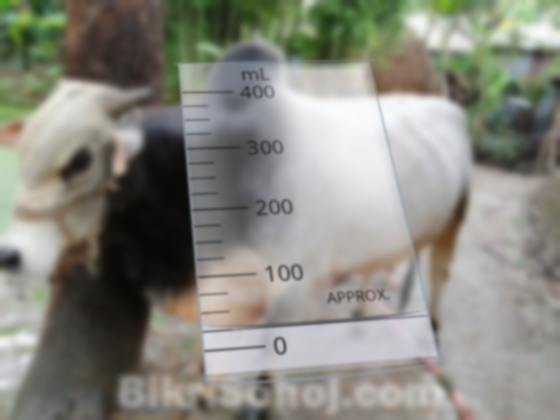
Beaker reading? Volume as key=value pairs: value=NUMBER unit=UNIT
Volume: value=25 unit=mL
